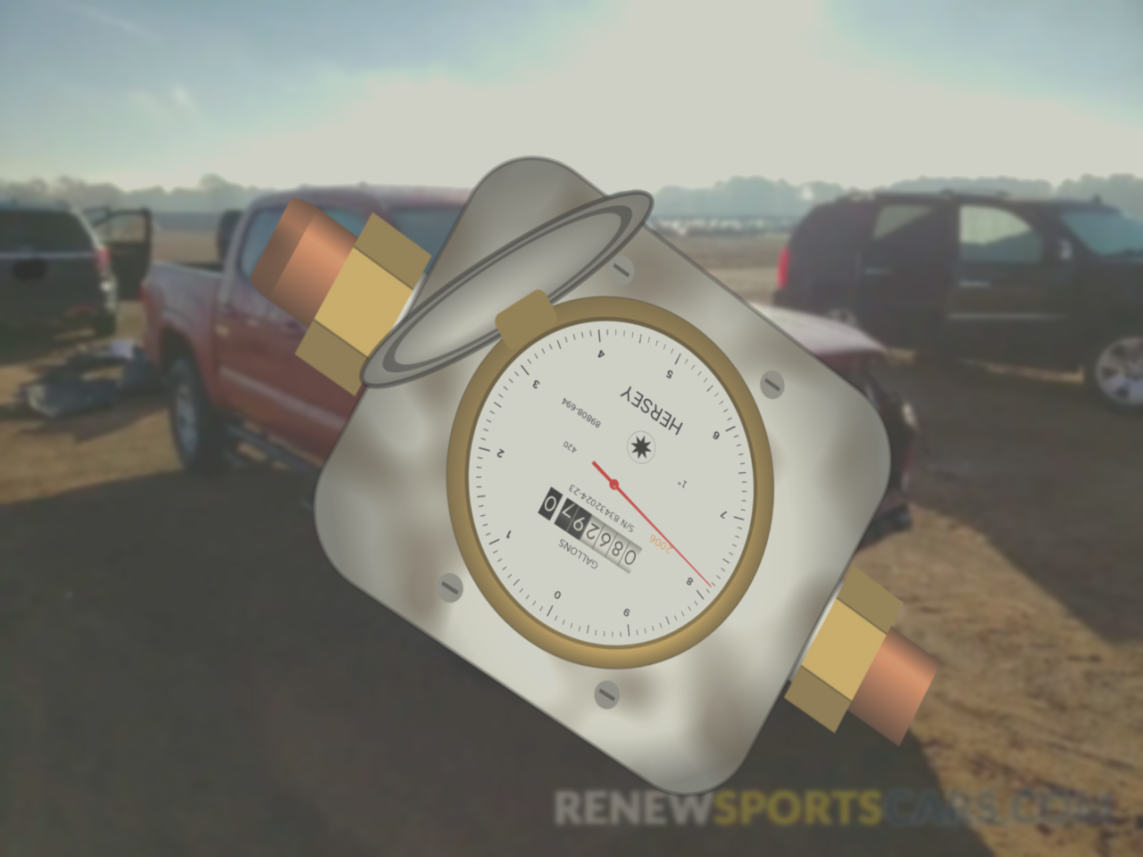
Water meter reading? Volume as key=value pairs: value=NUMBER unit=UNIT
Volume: value=862967.8 unit=gal
